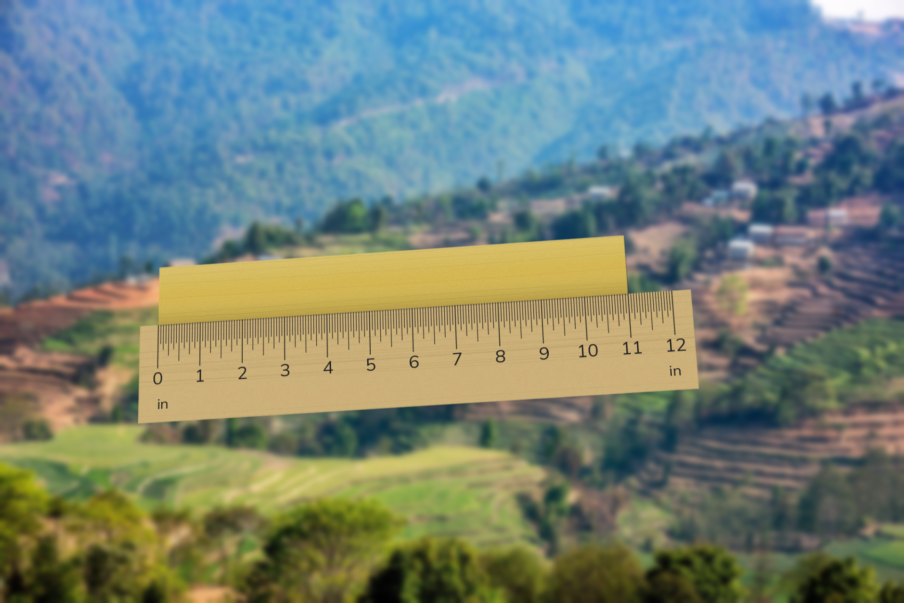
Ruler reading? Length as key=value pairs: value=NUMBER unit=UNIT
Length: value=11 unit=in
